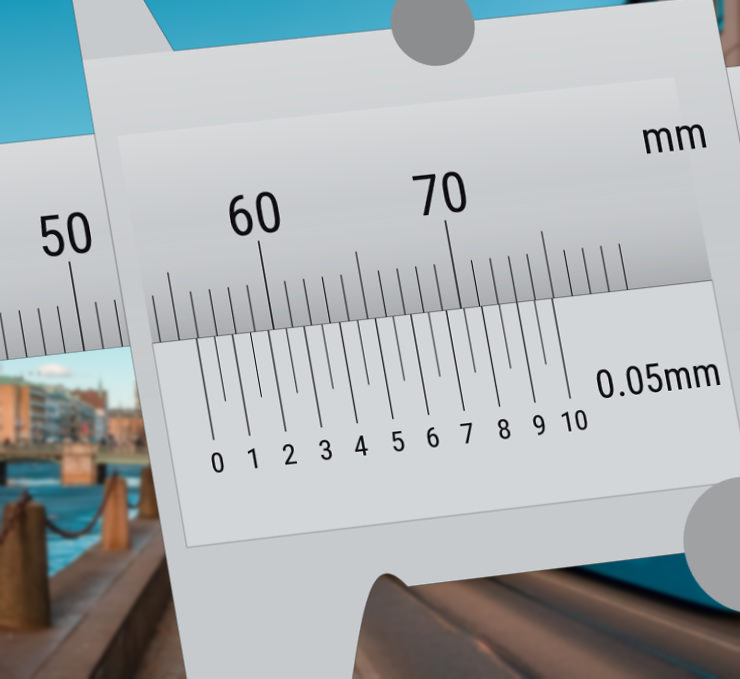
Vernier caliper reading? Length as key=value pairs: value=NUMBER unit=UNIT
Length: value=55.9 unit=mm
